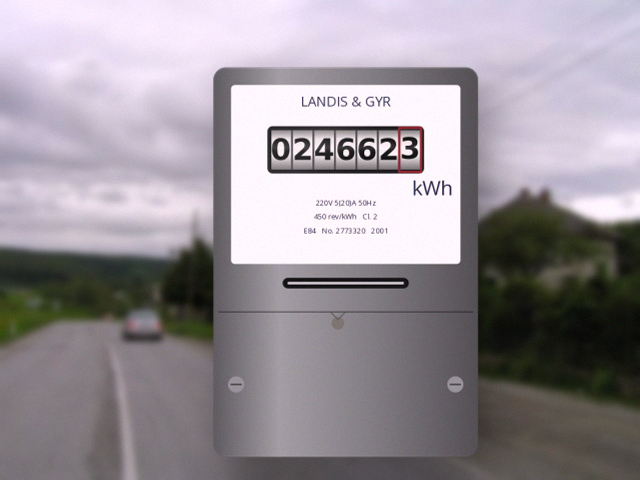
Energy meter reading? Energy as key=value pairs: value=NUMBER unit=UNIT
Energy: value=24662.3 unit=kWh
